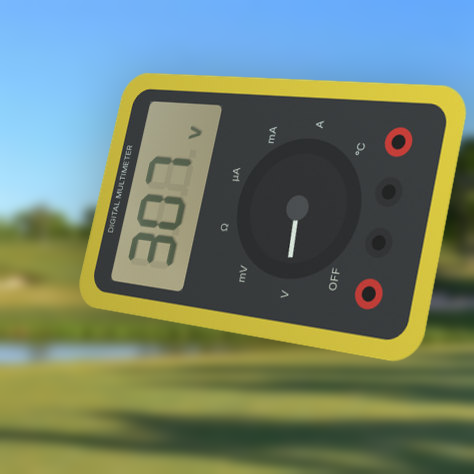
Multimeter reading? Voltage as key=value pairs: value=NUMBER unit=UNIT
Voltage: value=307 unit=V
